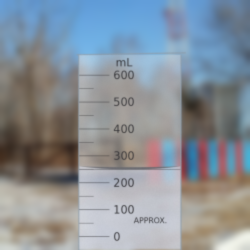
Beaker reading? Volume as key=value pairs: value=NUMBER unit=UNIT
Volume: value=250 unit=mL
